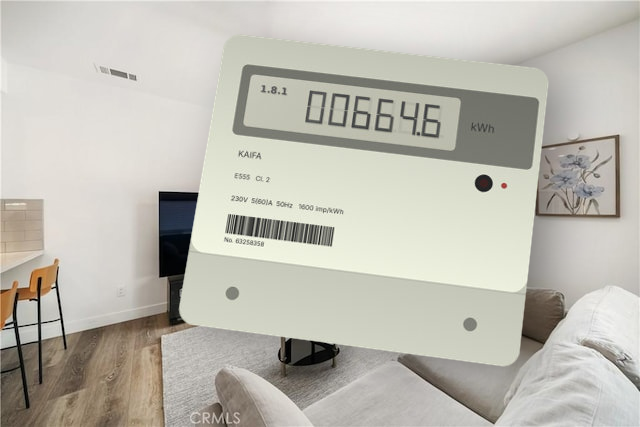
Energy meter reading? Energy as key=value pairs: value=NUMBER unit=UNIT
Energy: value=664.6 unit=kWh
